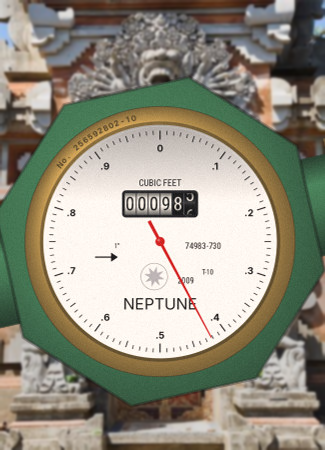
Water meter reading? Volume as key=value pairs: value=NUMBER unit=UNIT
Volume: value=985.42 unit=ft³
